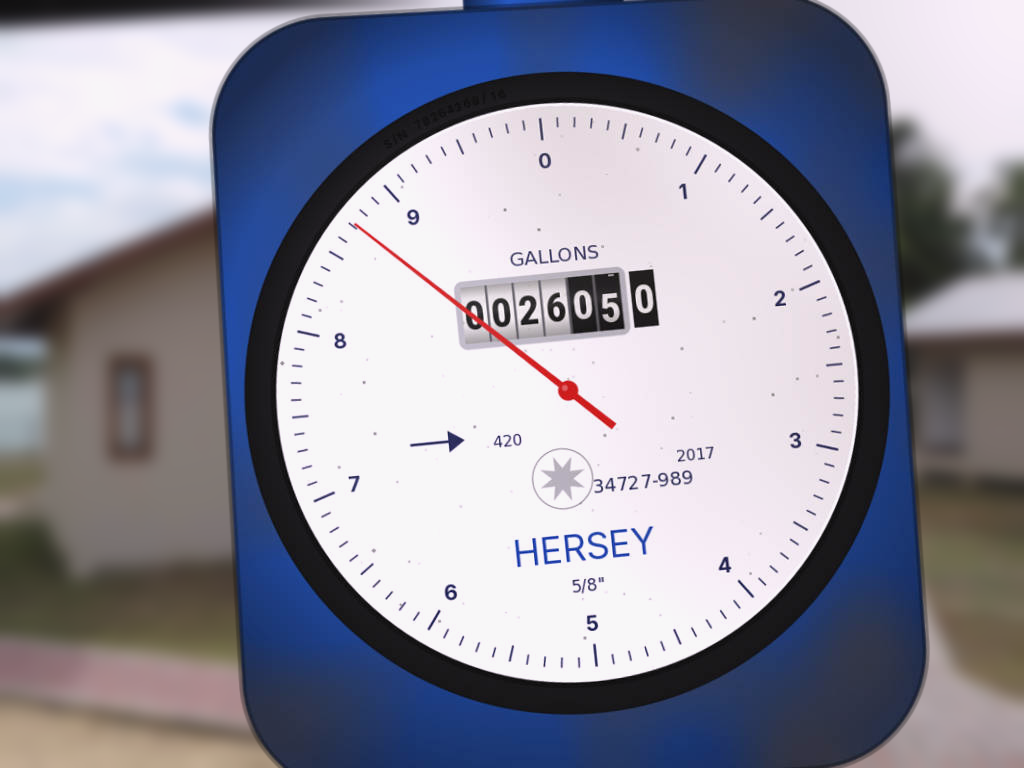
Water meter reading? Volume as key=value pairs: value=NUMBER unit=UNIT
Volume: value=26048.7 unit=gal
